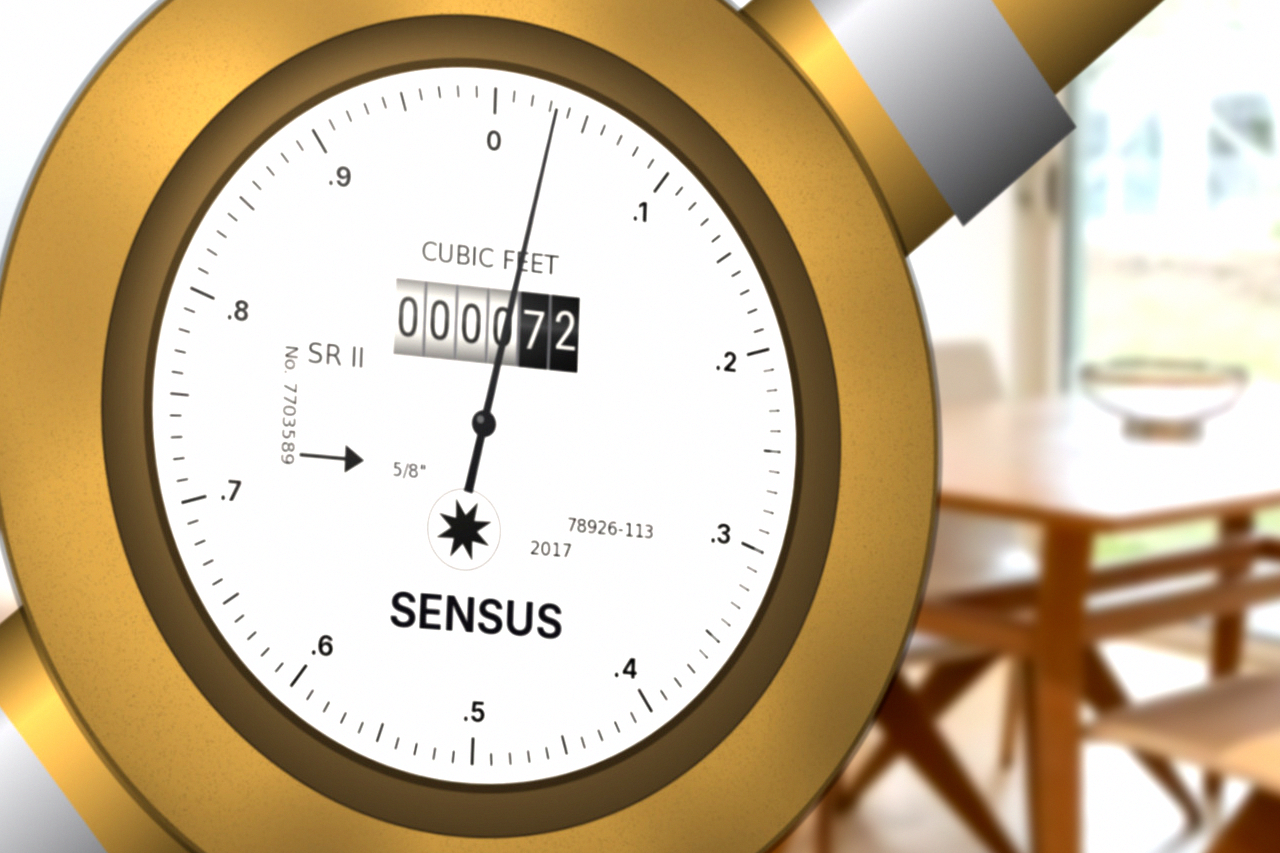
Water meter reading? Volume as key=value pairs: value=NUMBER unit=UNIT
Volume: value=72.03 unit=ft³
